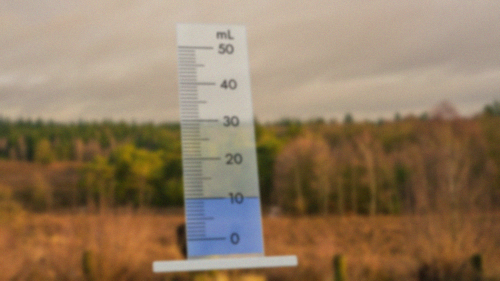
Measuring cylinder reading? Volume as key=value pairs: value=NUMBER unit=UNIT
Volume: value=10 unit=mL
